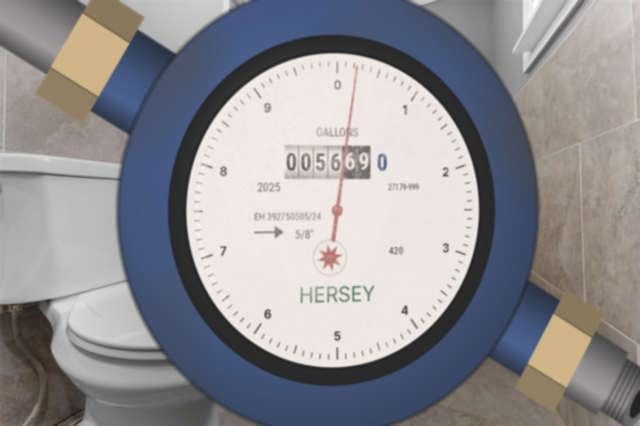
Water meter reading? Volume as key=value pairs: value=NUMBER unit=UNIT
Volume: value=56690.2 unit=gal
